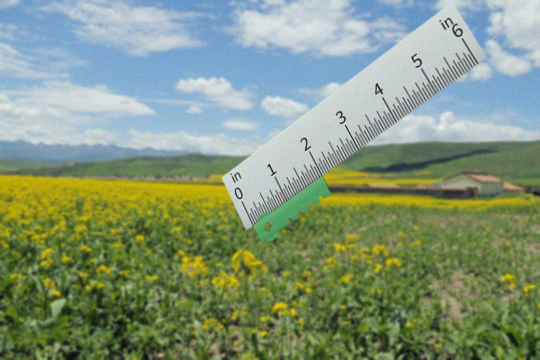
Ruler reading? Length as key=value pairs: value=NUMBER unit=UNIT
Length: value=2 unit=in
